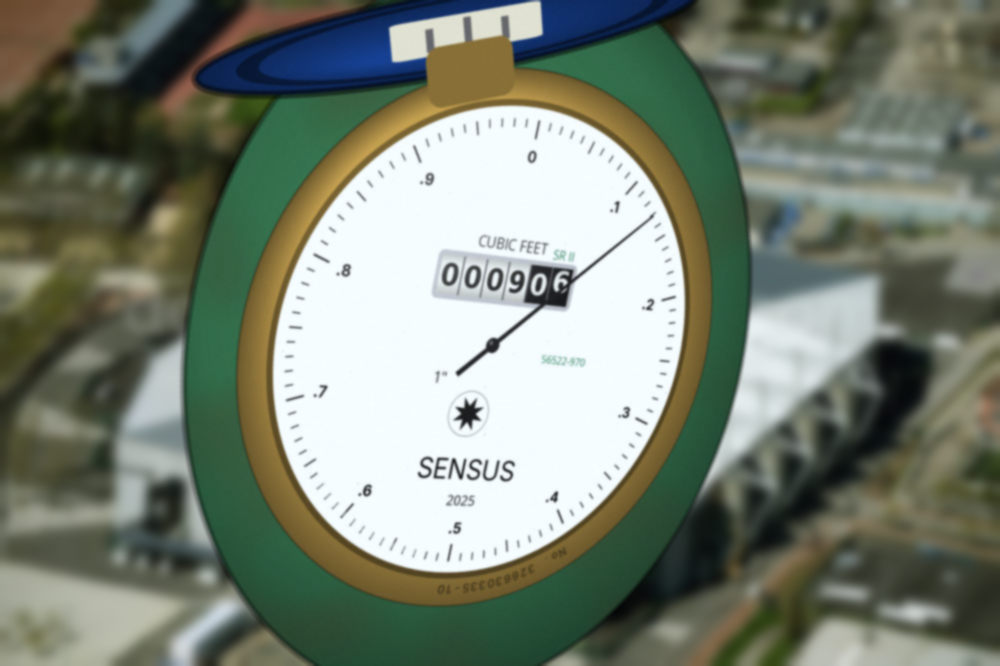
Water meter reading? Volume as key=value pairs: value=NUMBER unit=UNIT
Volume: value=906.13 unit=ft³
